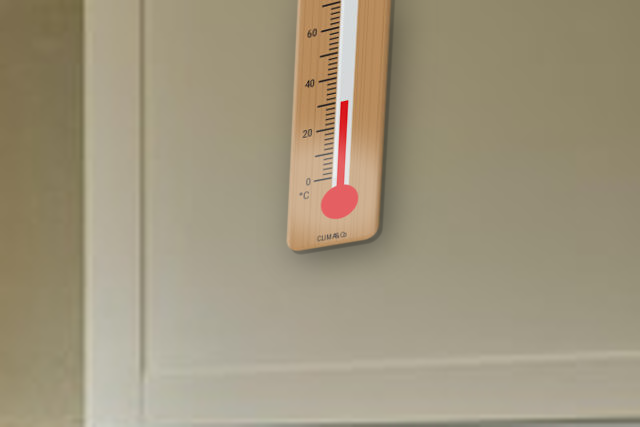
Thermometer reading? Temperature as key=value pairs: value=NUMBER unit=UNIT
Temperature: value=30 unit=°C
